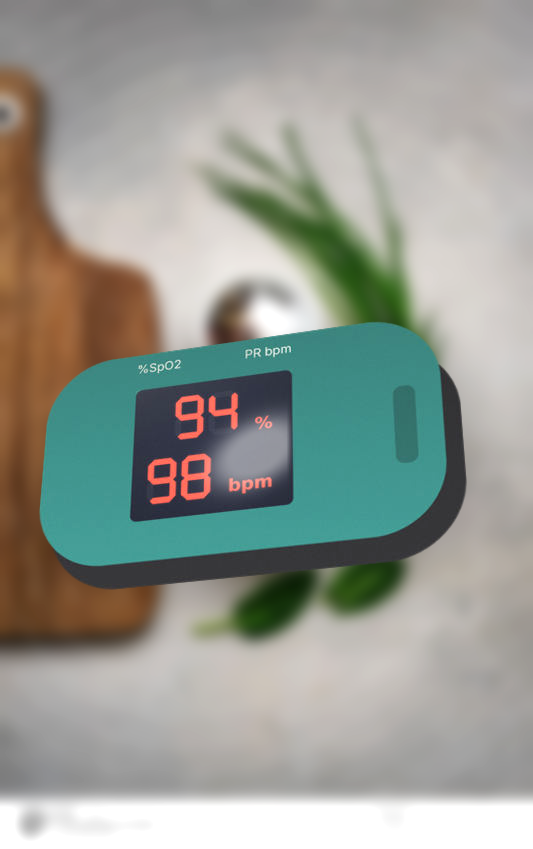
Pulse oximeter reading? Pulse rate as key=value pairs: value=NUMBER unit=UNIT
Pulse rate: value=98 unit=bpm
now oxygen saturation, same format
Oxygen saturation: value=94 unit=%
